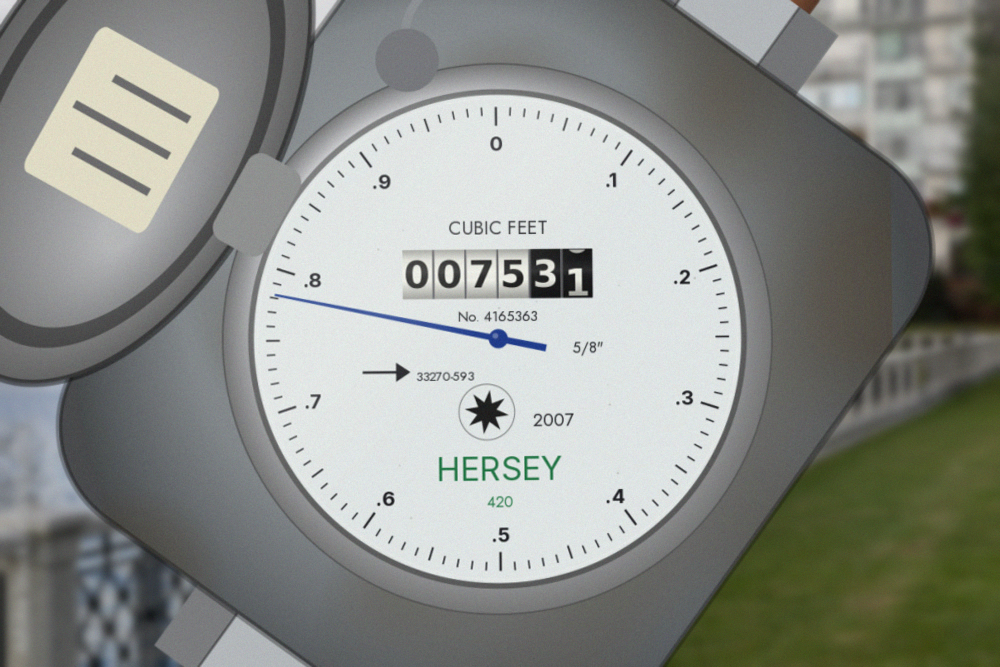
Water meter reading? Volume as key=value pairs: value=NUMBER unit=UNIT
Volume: value=7530.78 unit=ft³
